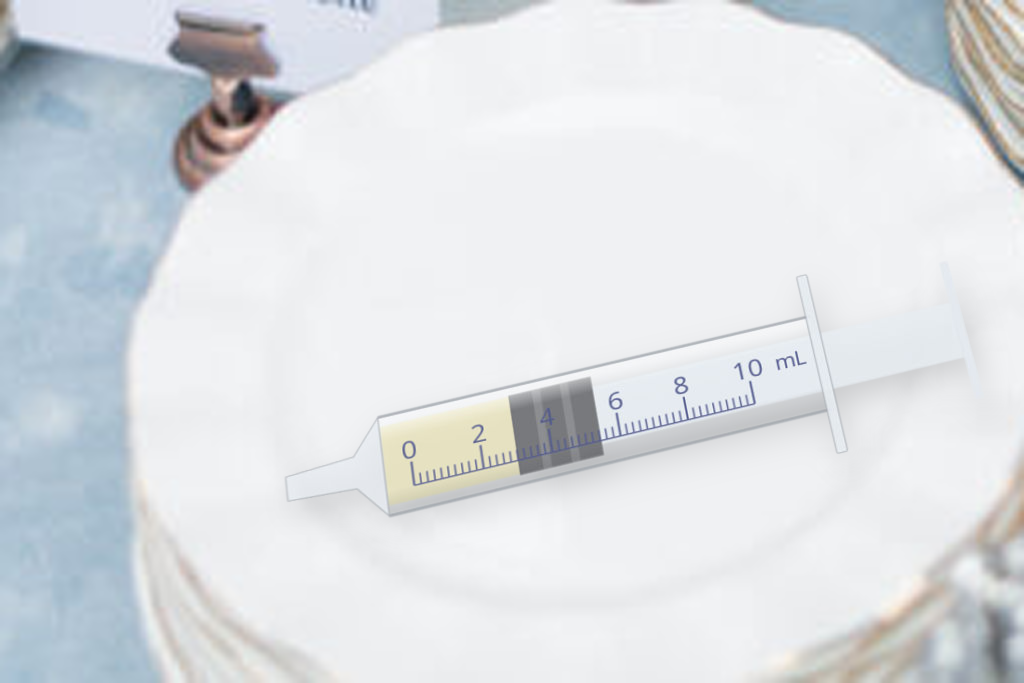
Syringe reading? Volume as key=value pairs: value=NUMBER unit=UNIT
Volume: value=3 unit=mL
